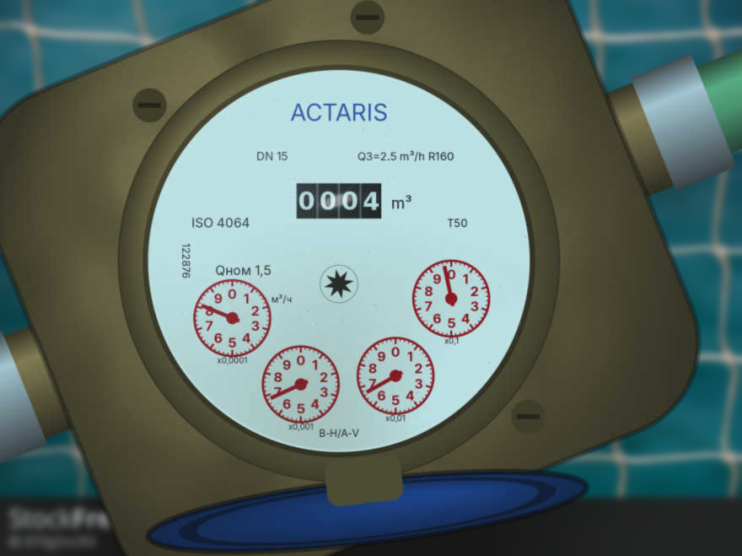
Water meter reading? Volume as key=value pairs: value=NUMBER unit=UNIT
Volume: value=3.9668 unit=m³
